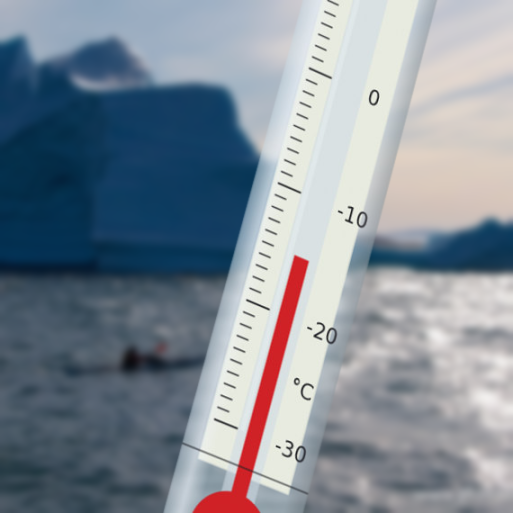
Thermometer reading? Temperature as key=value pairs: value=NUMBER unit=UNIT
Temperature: value=-15 unit=°C
